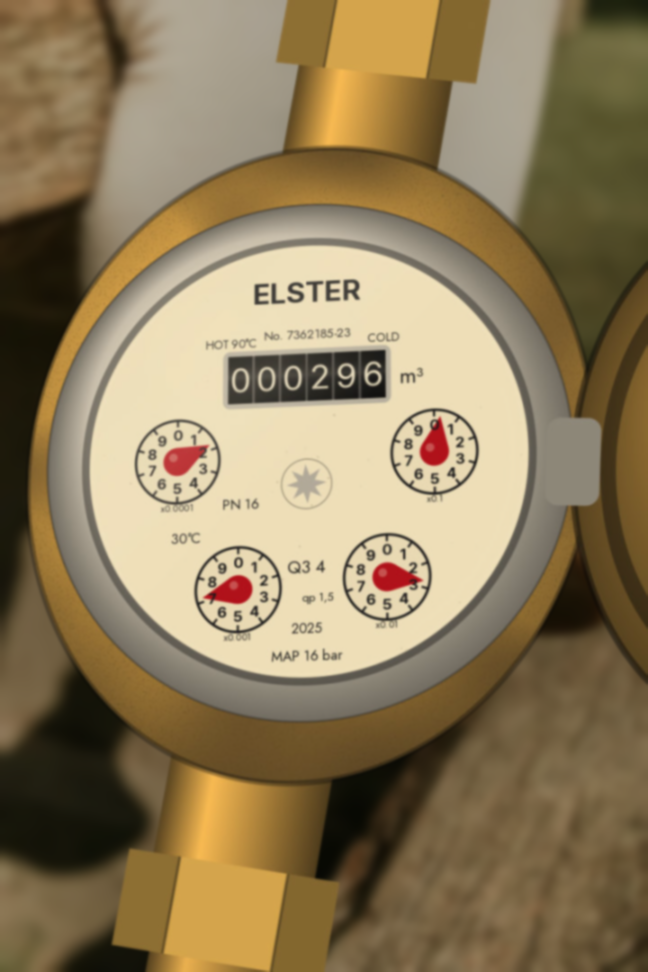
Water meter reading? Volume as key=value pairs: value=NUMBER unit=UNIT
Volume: value=296.0271 unit=m³
